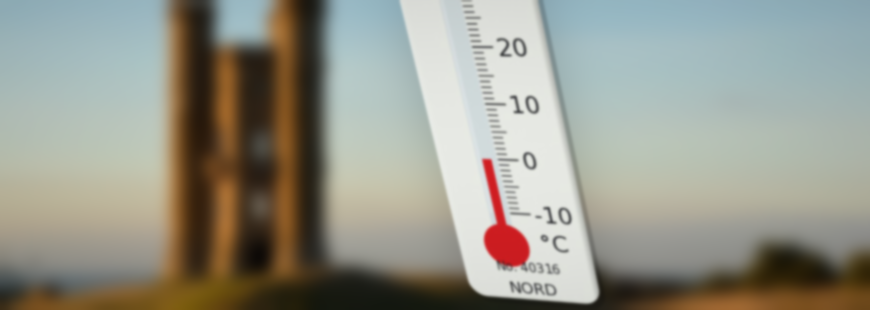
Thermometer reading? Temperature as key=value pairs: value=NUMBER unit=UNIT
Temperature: value=0 unit=°C
